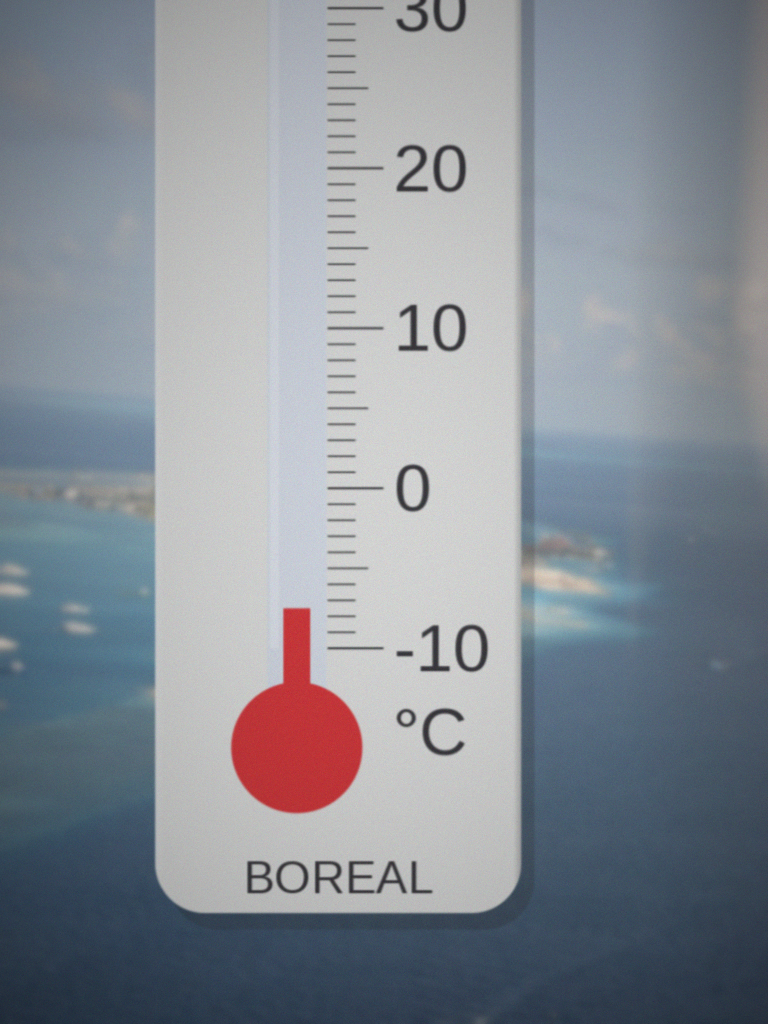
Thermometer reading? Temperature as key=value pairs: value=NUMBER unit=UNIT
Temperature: value=-7.5 unit=°C
